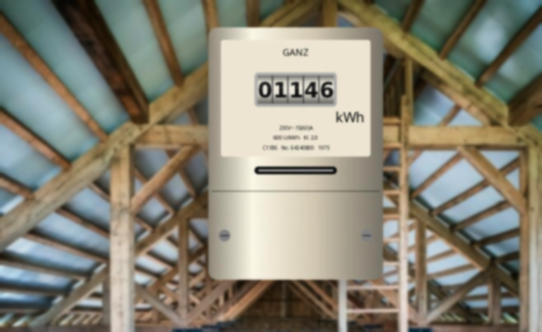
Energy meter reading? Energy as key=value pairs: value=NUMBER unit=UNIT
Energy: value=1146 unit=kWh
